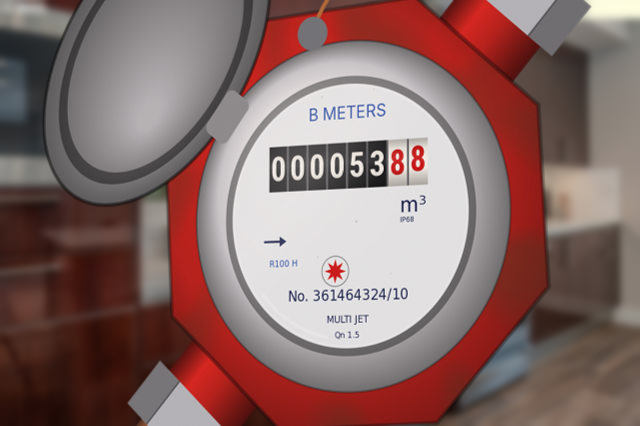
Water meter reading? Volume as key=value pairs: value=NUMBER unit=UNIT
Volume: value=53.88 unit=m³
